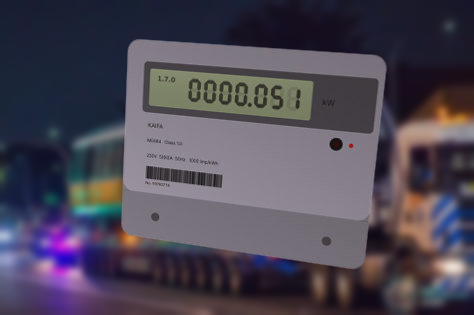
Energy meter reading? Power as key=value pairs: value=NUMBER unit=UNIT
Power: value=0.051 unit=kW
